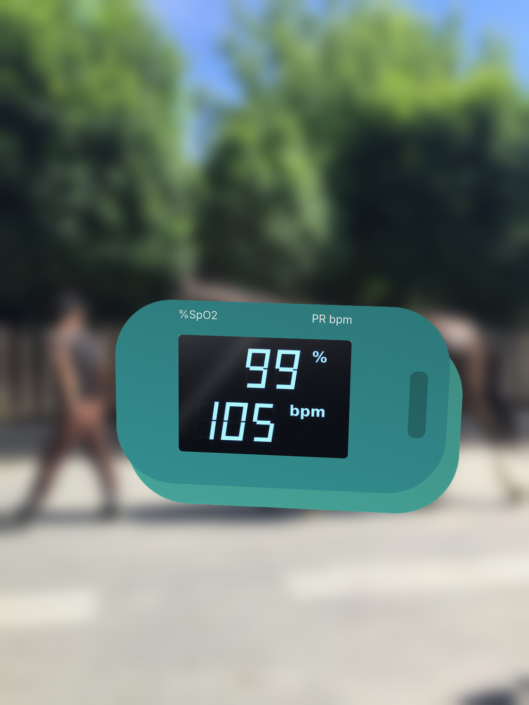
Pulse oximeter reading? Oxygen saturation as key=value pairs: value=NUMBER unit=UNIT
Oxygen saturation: value=99 unit=%
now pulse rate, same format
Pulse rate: value=105 unit=bpm
